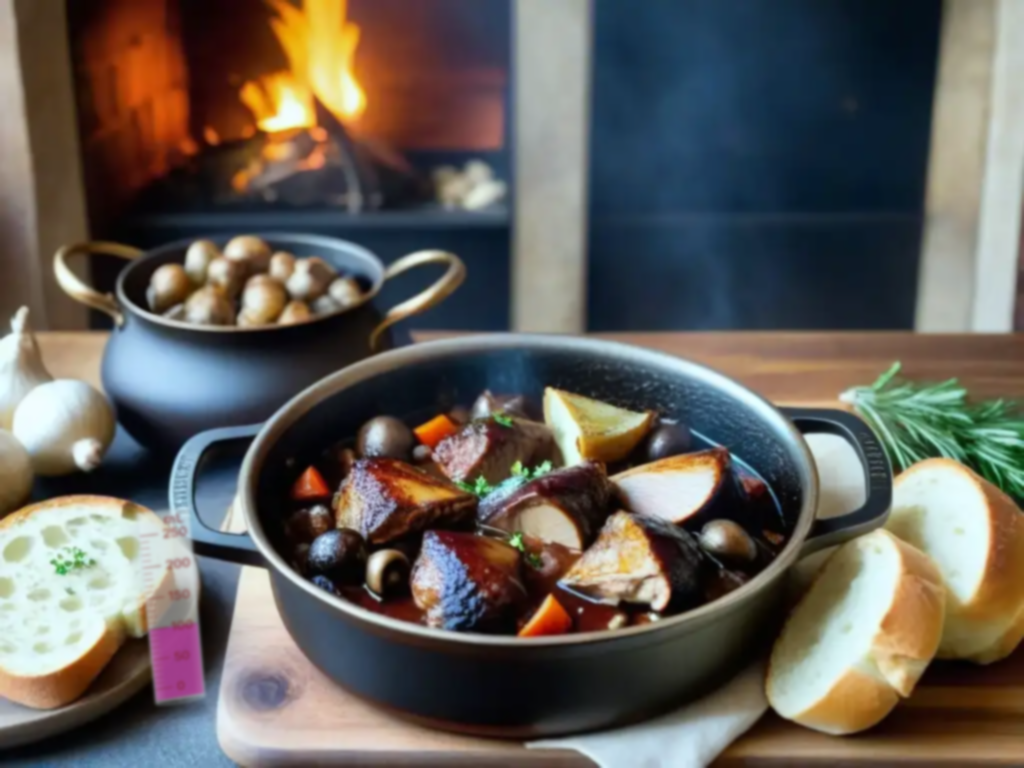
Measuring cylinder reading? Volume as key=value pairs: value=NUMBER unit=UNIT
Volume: value=100 unit=mL
